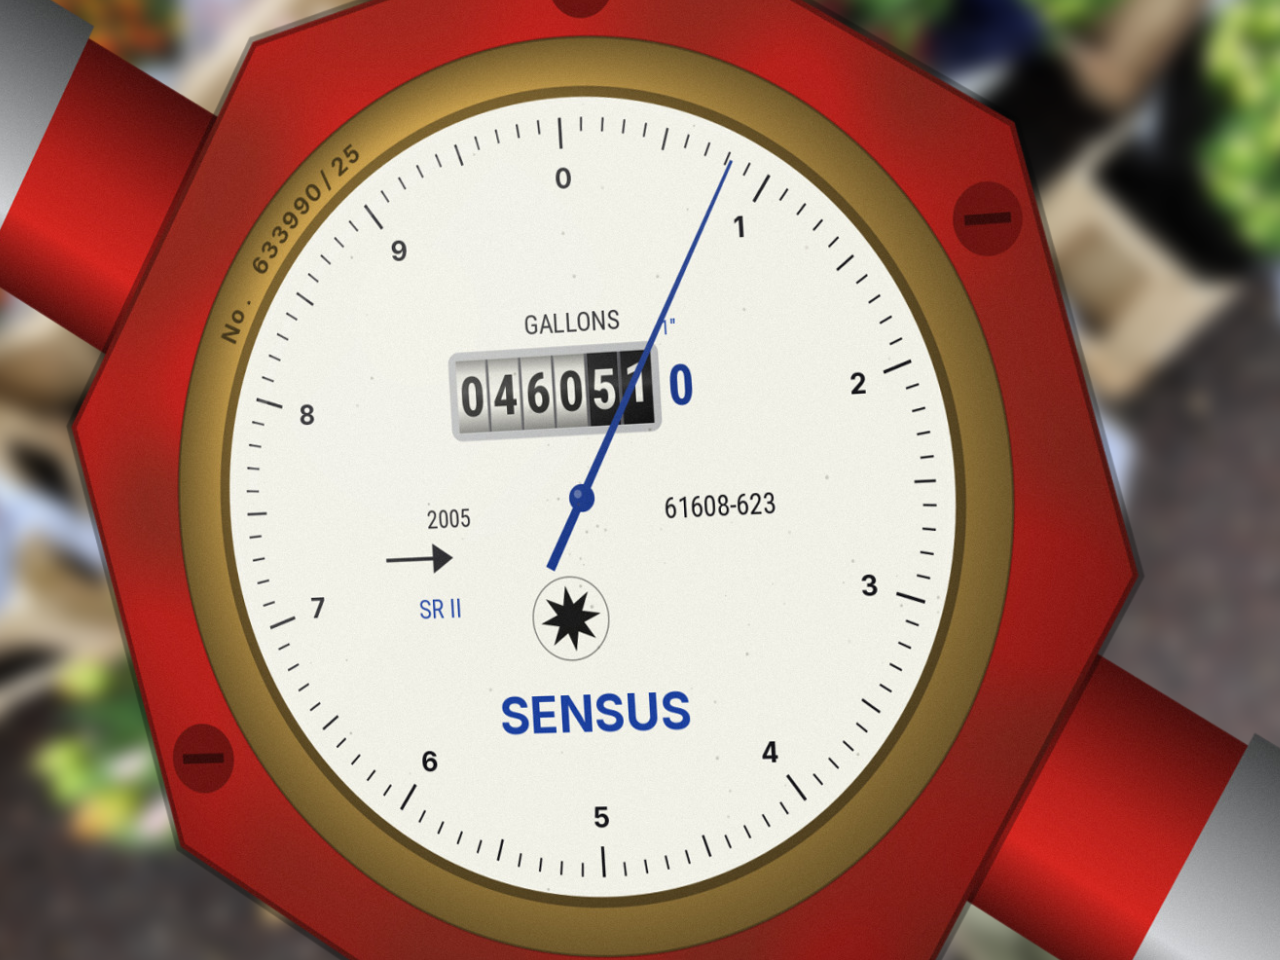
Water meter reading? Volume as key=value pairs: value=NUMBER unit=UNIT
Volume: value=460510.8 unit=gal
